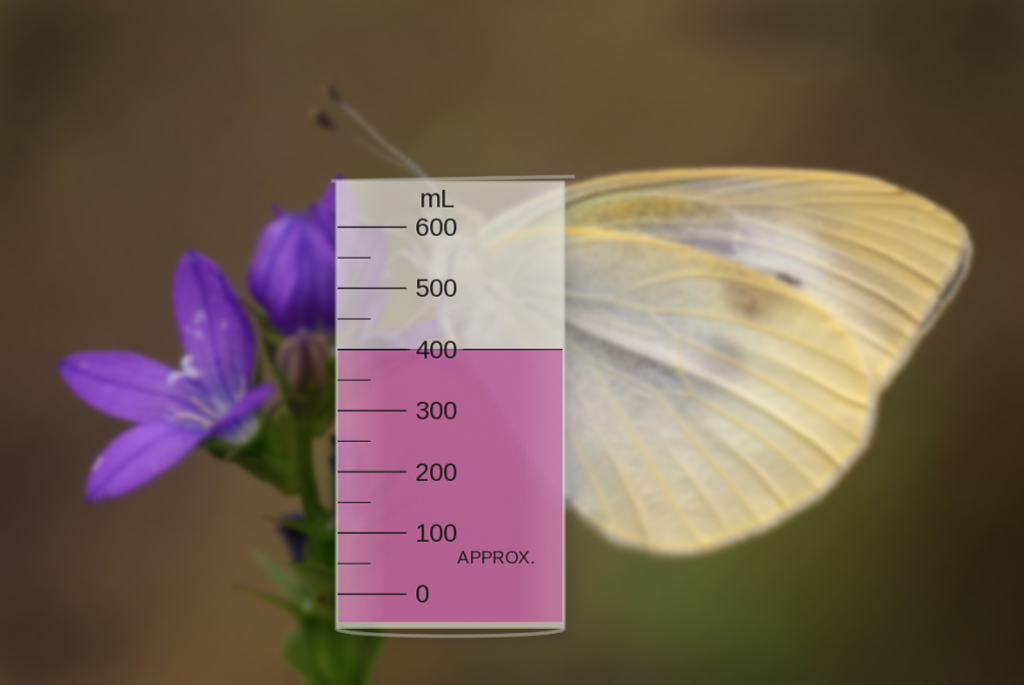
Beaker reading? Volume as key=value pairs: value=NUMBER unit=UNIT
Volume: value=400 unit=mL
